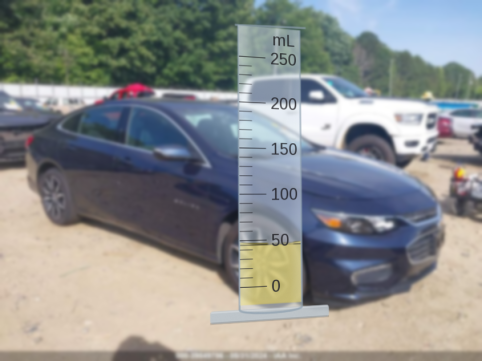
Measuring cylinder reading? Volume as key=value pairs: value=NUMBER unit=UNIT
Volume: value=45 unit=mL
